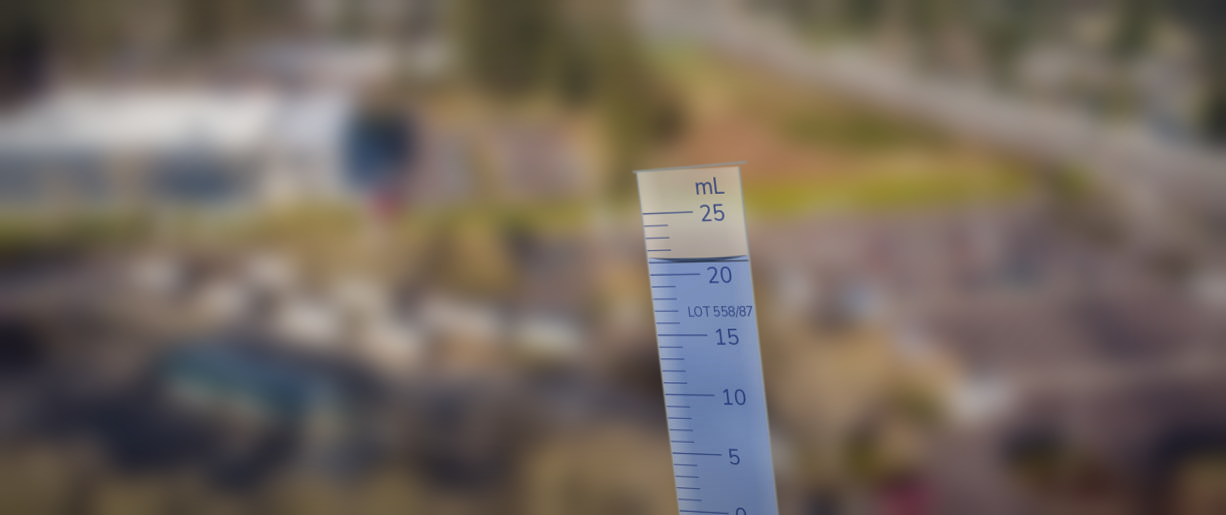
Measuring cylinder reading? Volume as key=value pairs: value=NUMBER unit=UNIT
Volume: value=21 unit=mL
